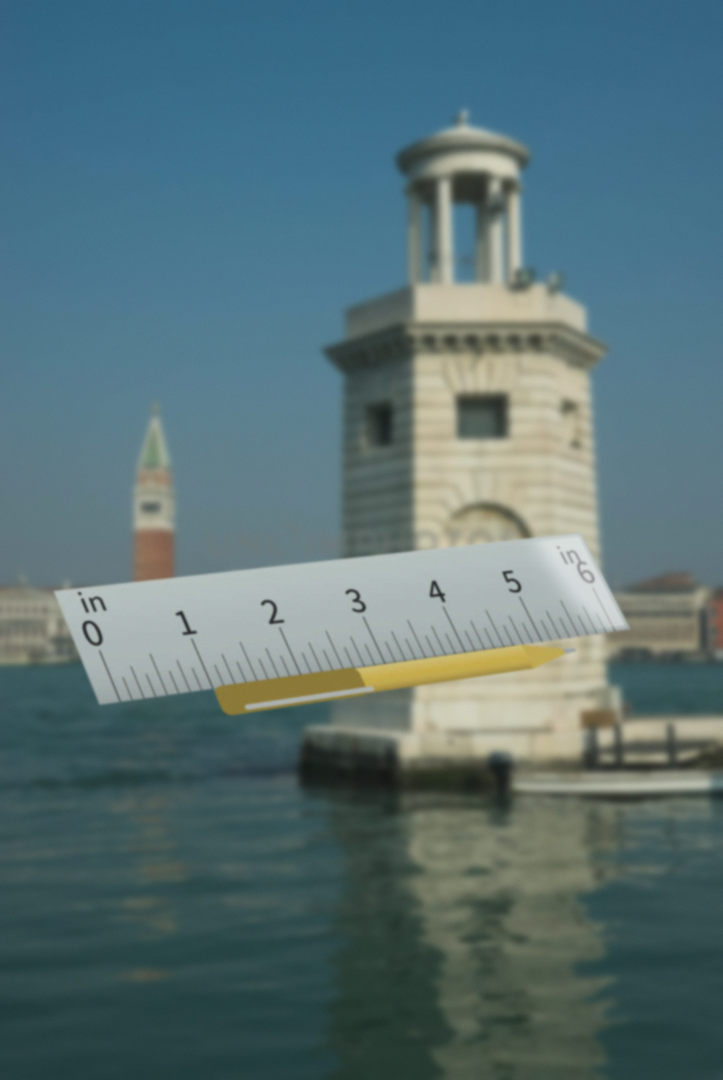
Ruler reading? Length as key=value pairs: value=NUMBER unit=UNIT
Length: value=4.375 unit=in
